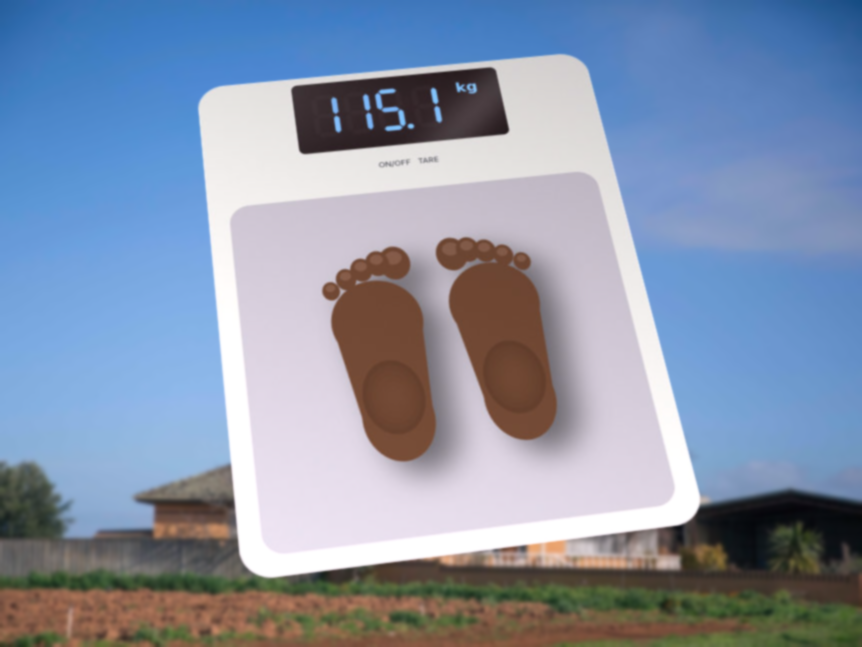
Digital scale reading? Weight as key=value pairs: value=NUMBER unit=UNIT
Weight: value=115.1 unit=kg
